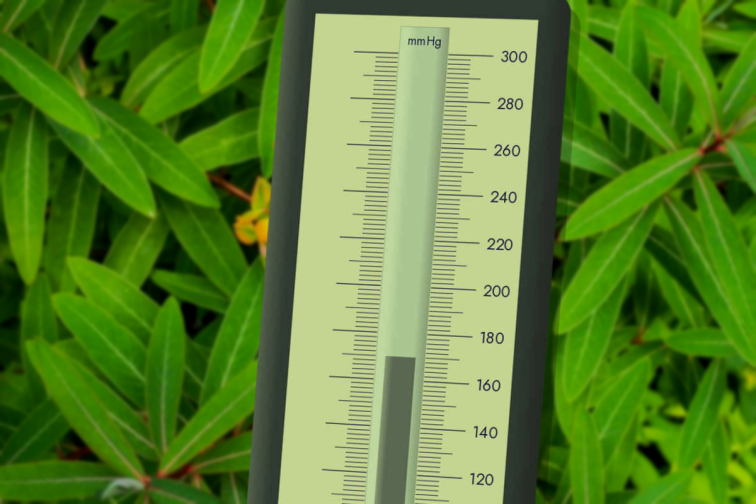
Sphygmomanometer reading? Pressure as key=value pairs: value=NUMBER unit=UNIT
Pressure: value=170 unit=mmHg
